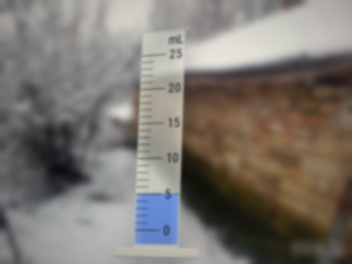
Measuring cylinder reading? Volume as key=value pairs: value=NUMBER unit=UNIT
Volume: value=5 unit=mL
